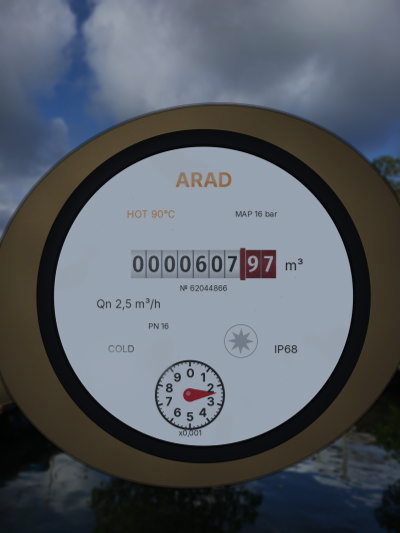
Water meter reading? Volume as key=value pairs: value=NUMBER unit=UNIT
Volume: value=607.972 unit=m³
